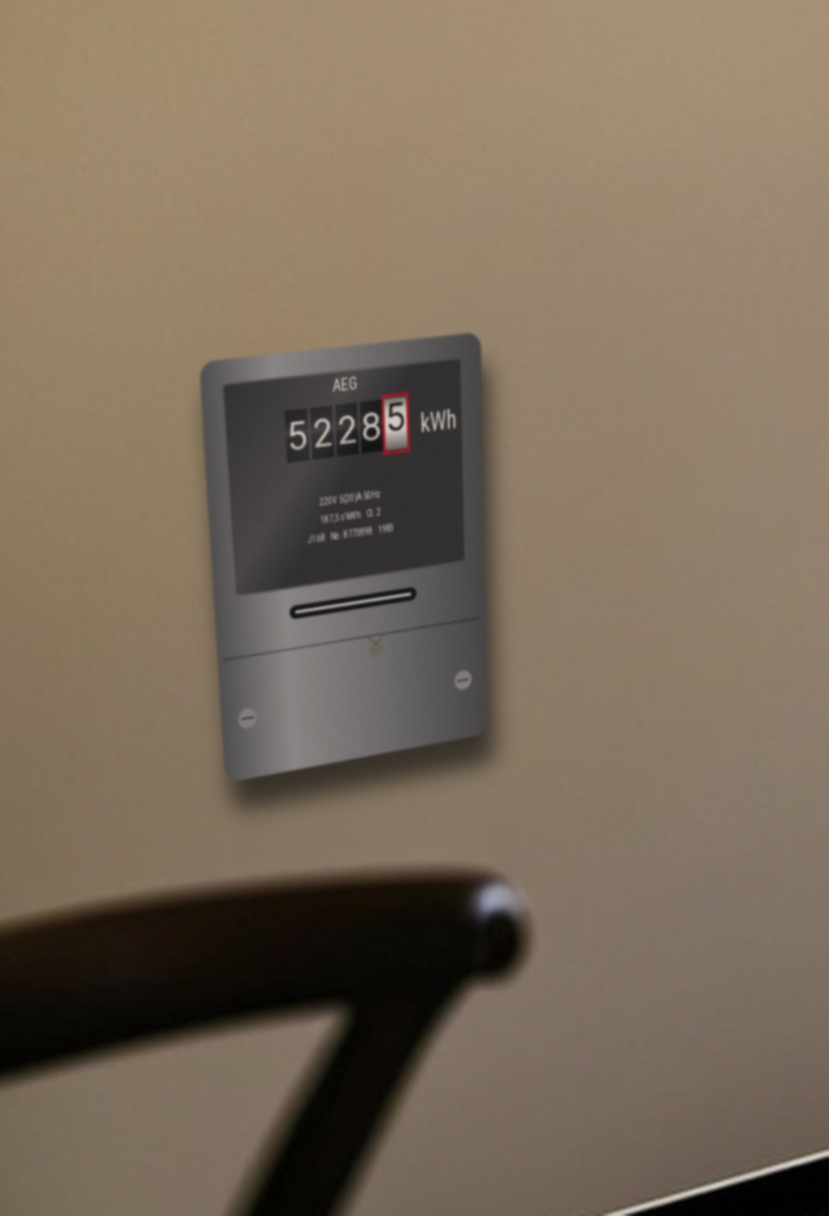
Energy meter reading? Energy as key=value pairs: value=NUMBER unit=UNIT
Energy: value=5228.5 unit=kWh
